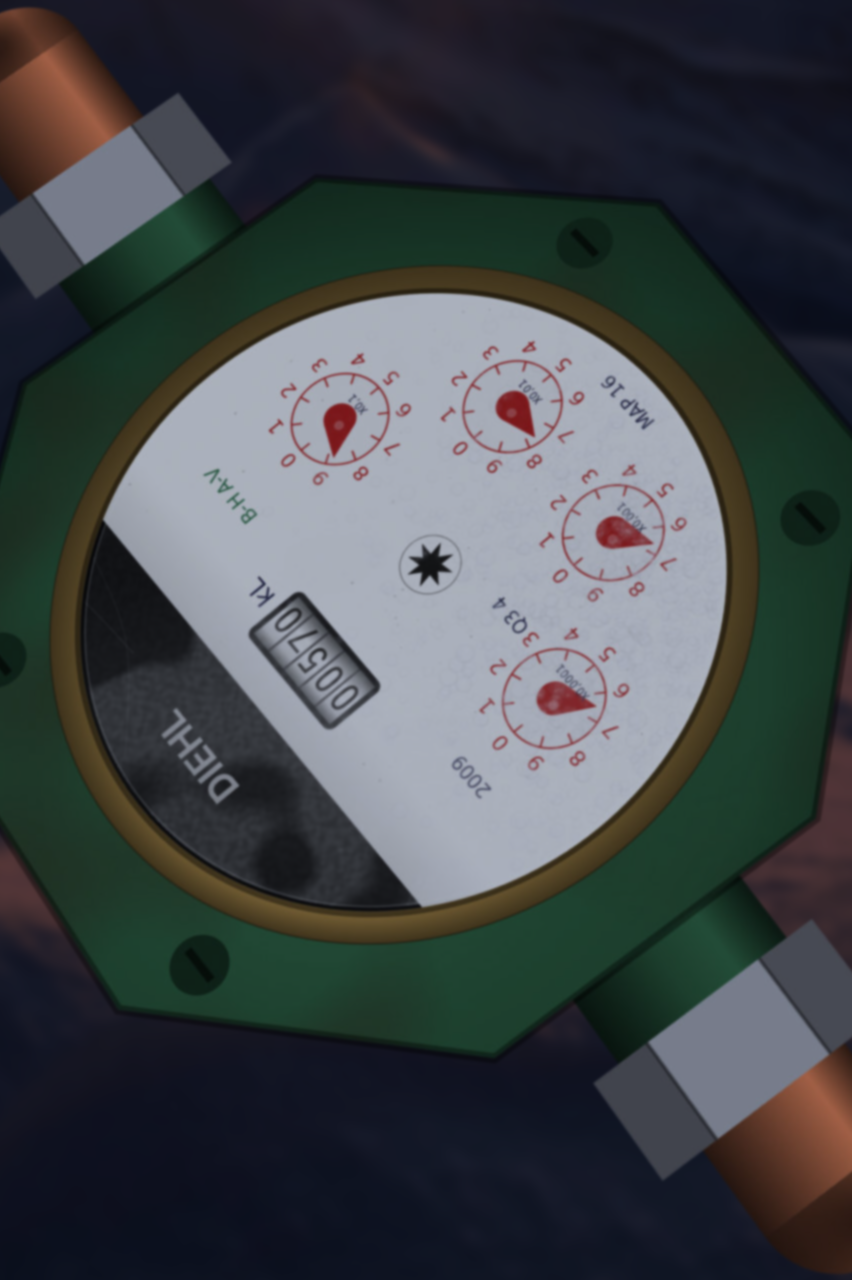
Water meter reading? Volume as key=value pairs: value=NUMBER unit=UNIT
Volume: value=569.8766 unit=kL
